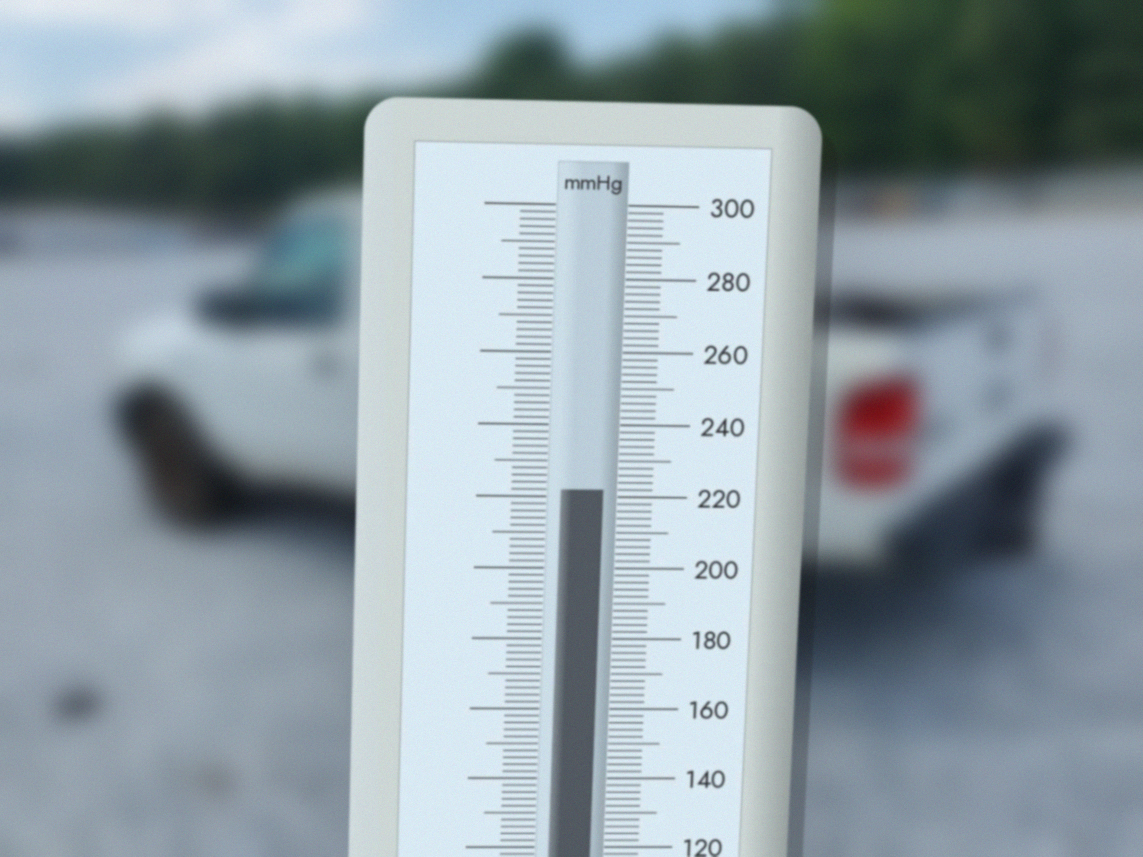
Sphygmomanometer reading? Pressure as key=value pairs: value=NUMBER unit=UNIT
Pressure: value=222 unit=mmHg
